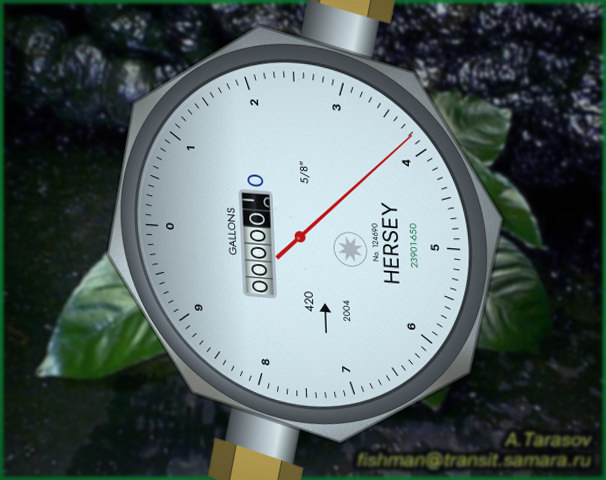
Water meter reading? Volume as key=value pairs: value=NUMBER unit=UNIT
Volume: value=13.8 unit=gal
